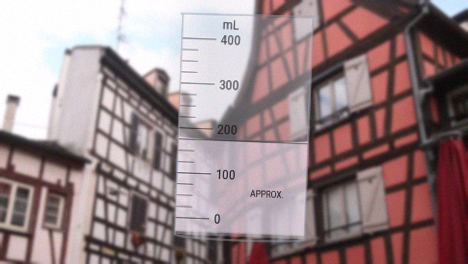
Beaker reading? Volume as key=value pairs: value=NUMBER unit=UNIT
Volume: value=175 unit=mL
